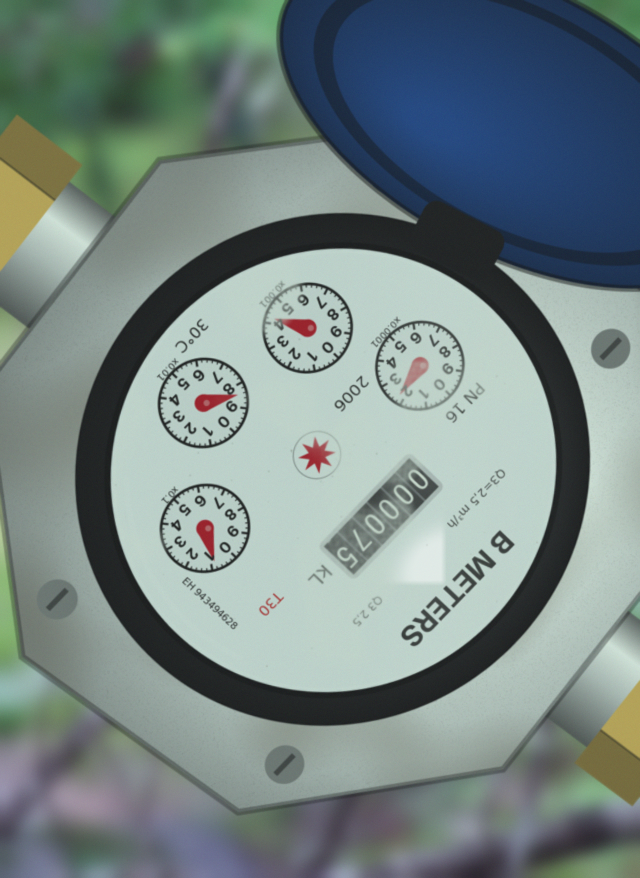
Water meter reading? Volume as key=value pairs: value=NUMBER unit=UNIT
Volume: value=75.0842 unit=kL
